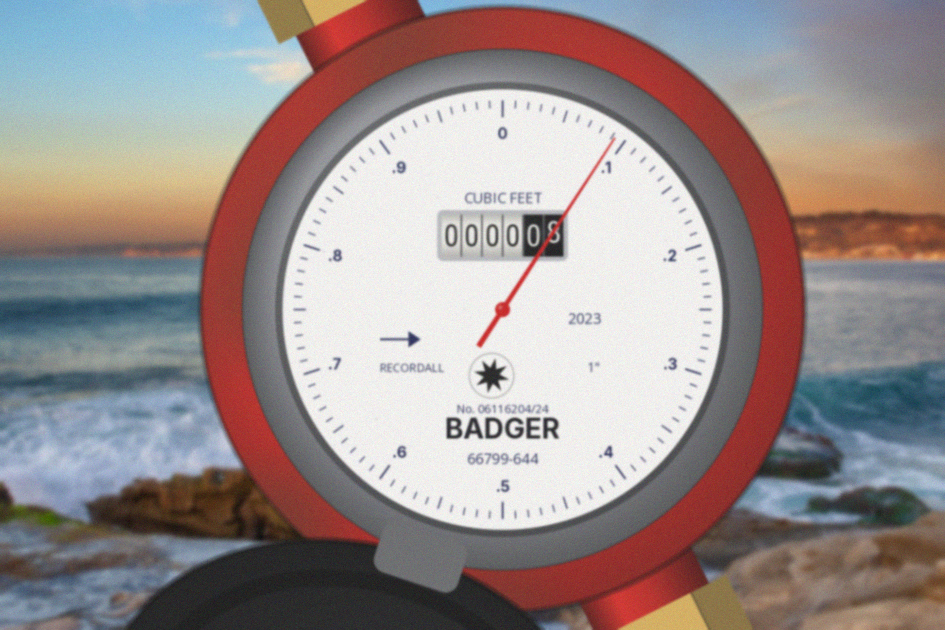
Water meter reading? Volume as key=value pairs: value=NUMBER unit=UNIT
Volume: value=8.09 unit=ft³
